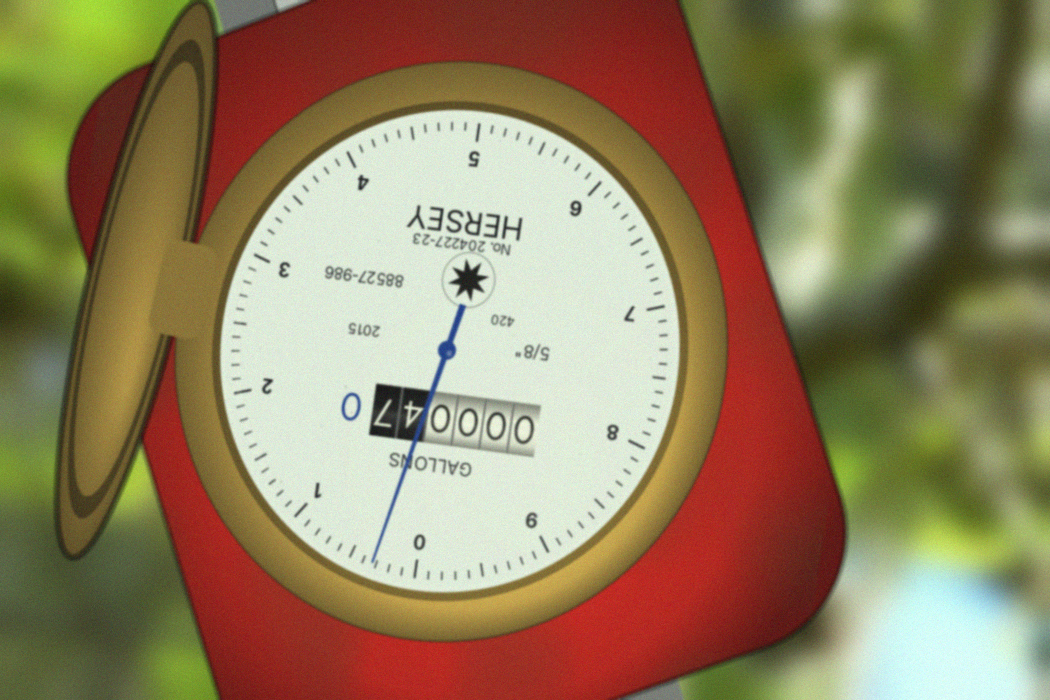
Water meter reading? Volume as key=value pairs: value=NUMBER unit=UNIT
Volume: value=470.3 unit=gal
